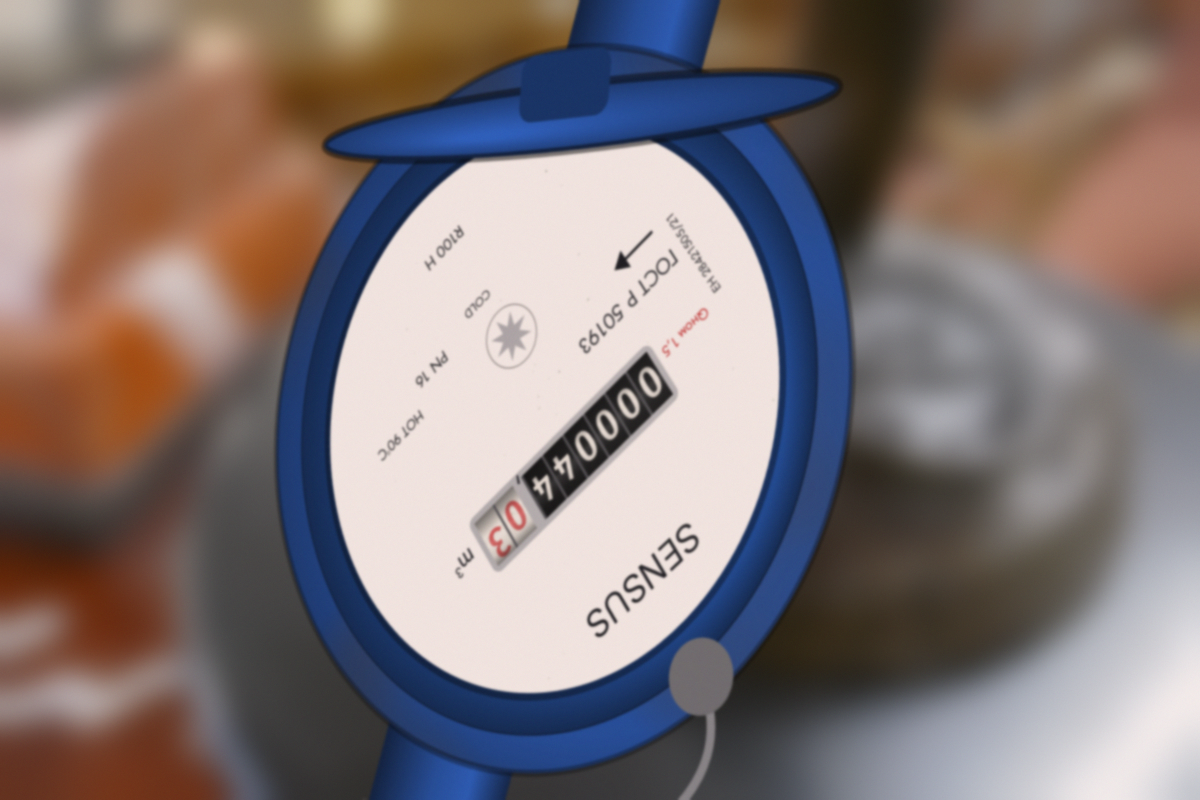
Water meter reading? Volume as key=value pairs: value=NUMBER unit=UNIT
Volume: value=44.03 unit=m³
